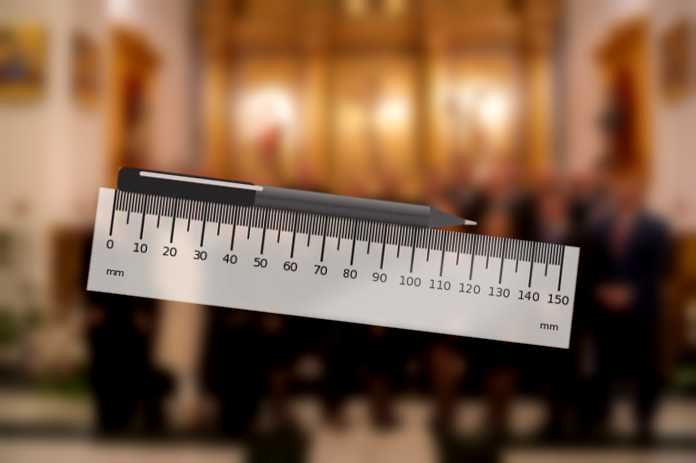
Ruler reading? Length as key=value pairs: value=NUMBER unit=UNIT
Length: value=120 unit=mm
